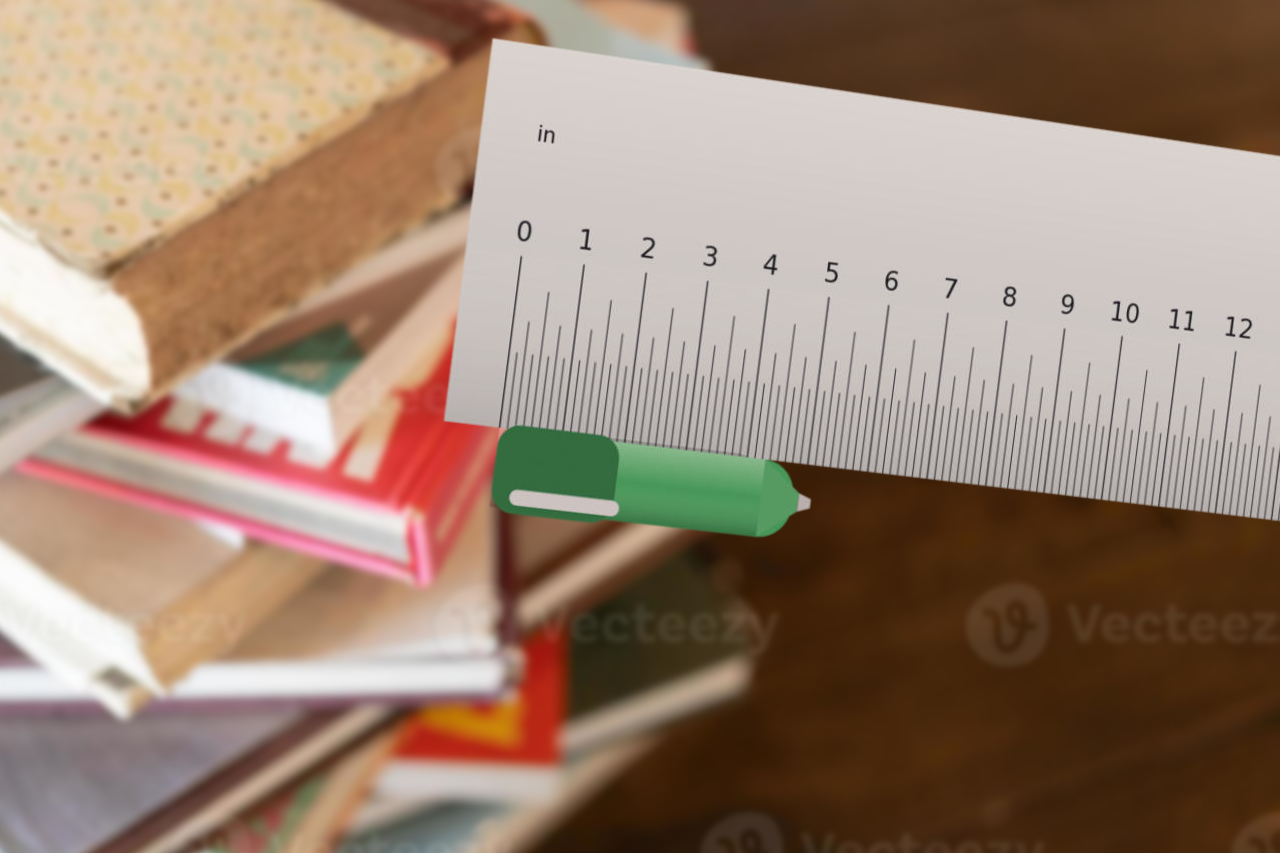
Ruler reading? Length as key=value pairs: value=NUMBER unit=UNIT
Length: value=5.125 unit=in
